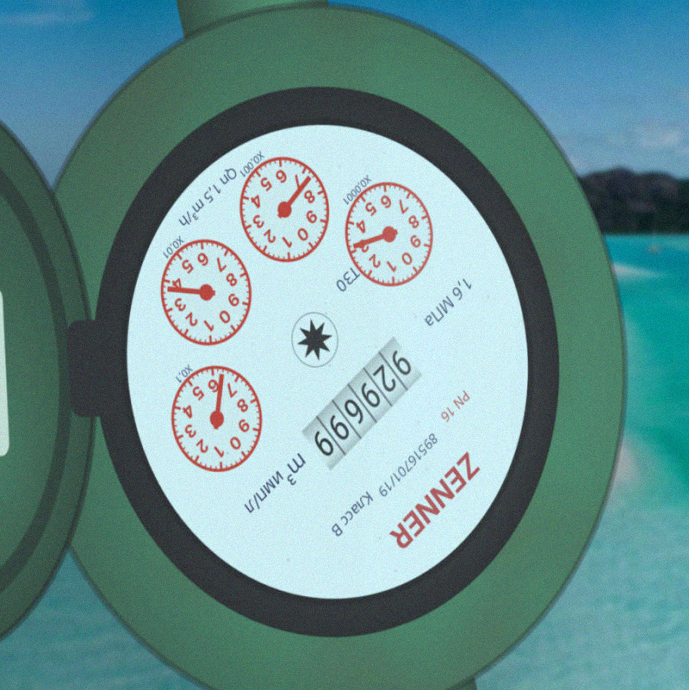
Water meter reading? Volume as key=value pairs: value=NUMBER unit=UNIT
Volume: value=929699.6373 unit=m³
